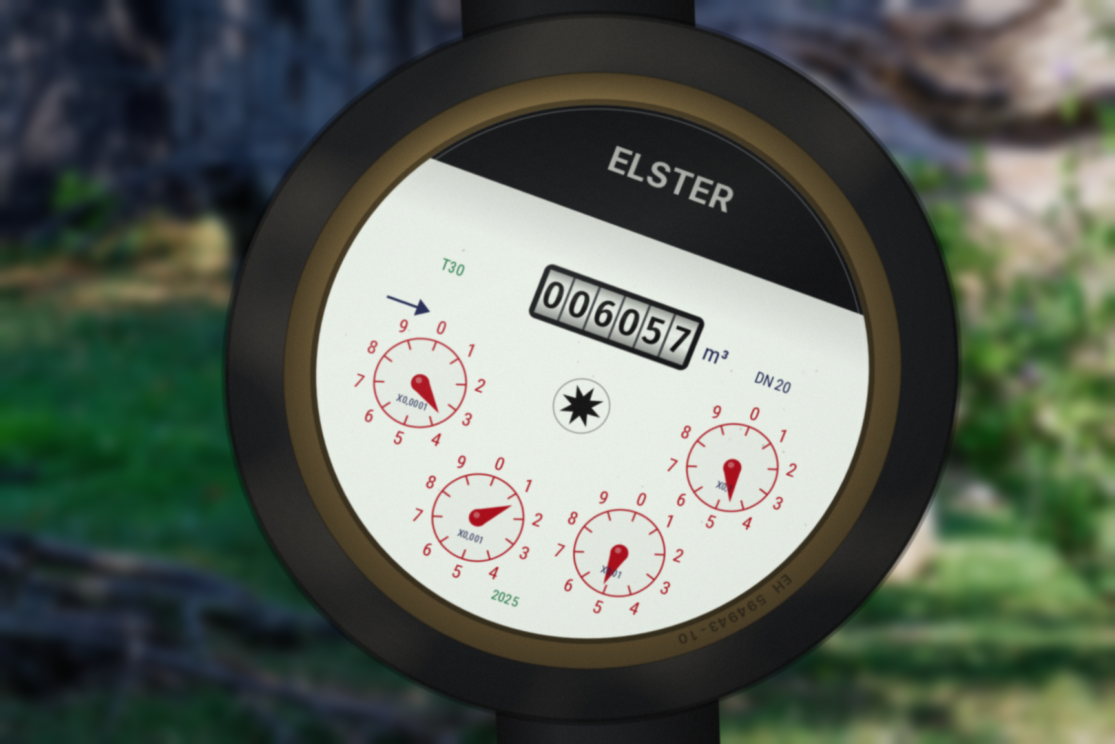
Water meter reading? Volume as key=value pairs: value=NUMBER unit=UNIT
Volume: value=6057.4513 unit=m³
